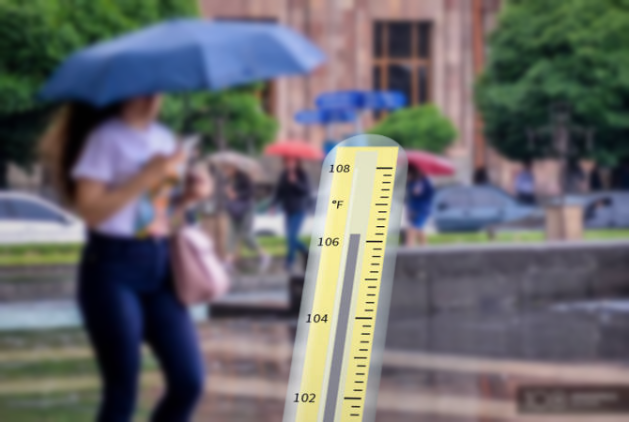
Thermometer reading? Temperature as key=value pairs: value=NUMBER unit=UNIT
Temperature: value=106.2 unit=°F
